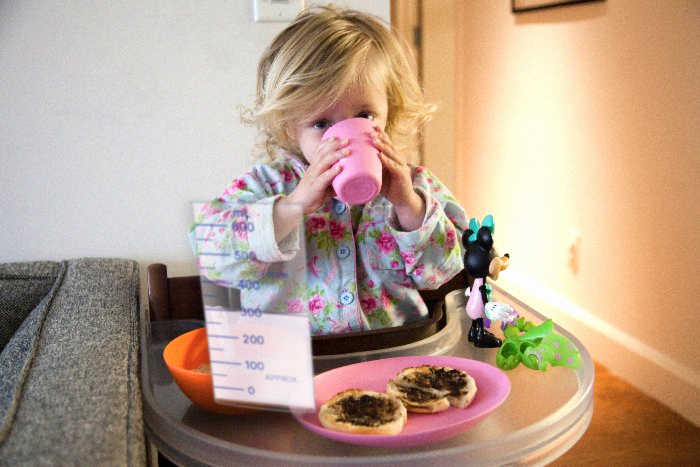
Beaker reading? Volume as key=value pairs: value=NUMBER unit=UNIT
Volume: value=300 unit=mL
